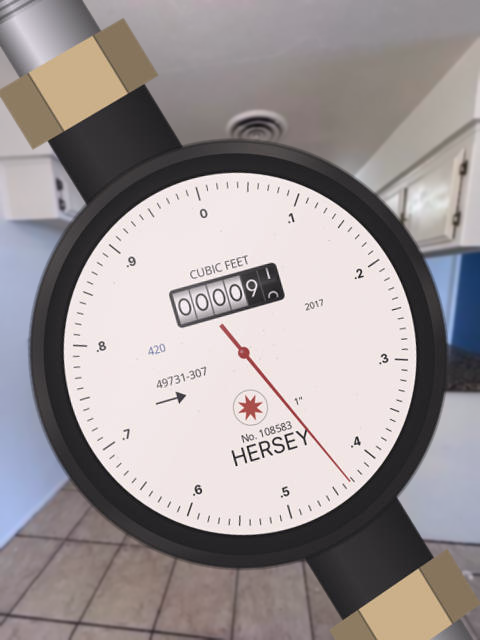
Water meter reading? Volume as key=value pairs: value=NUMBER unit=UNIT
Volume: value=91.43 unit=ft³
